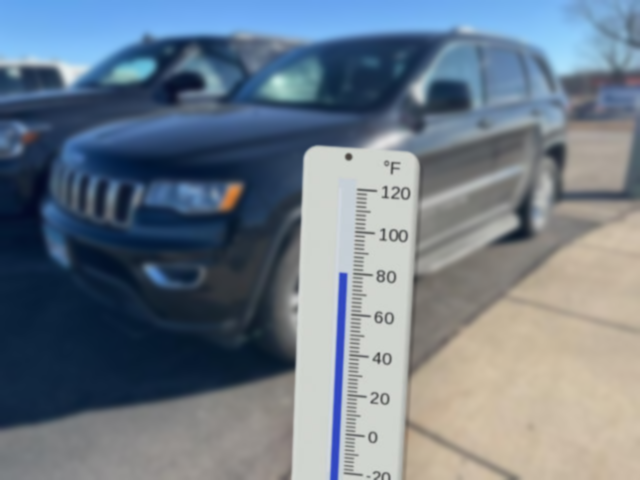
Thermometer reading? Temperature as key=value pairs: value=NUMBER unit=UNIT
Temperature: value=80 unit=°F
